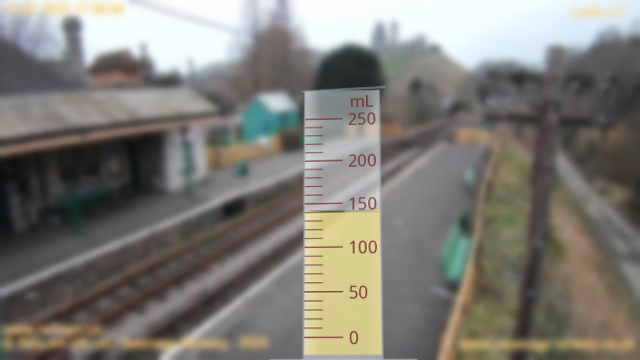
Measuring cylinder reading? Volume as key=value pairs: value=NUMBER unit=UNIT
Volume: value=140 unit=mL
